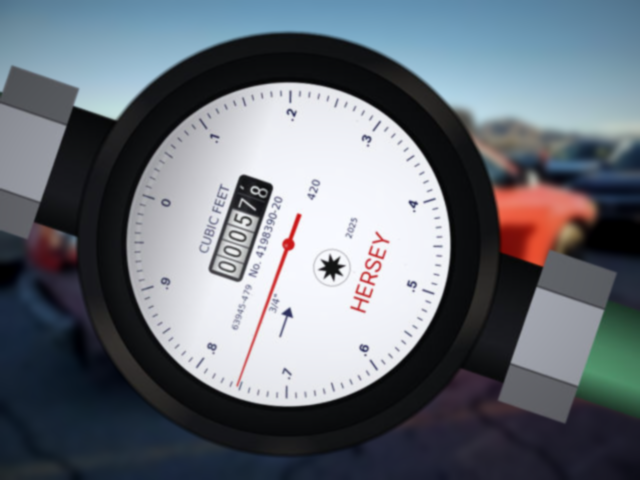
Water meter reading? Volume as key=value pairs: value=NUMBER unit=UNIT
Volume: value=577.75 unit=ft³
